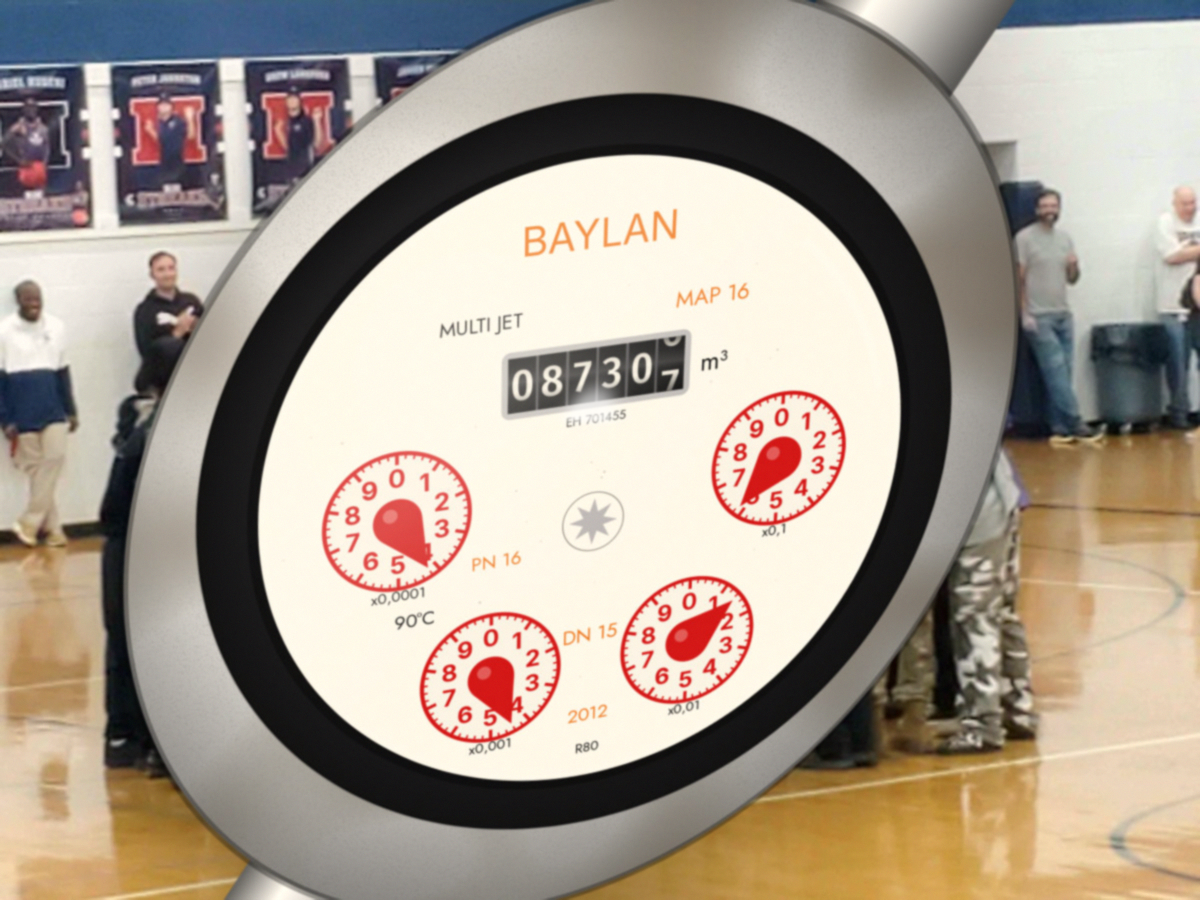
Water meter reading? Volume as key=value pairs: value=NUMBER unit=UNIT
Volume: value=87306.6144 unit=m³
